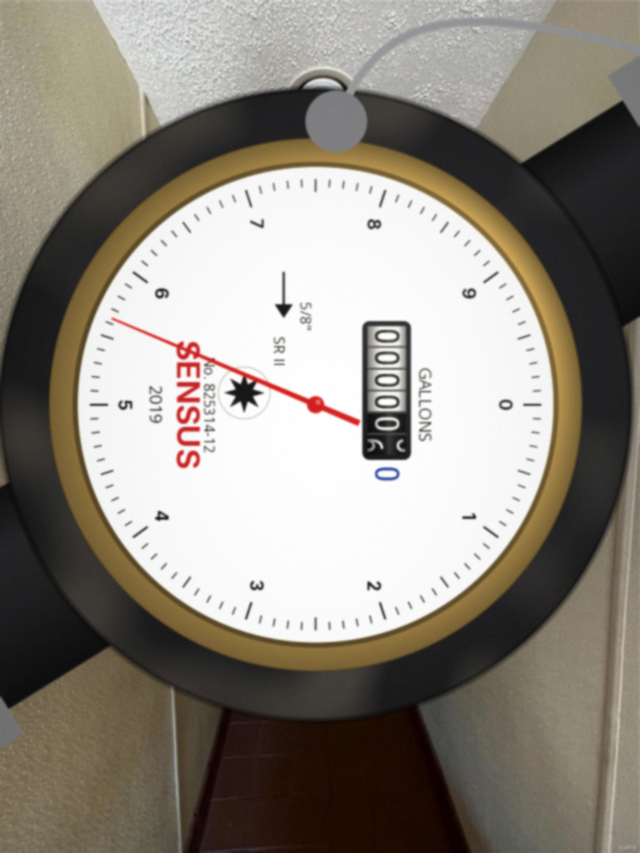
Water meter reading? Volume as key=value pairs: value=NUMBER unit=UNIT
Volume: value=55.6 unit=gal
